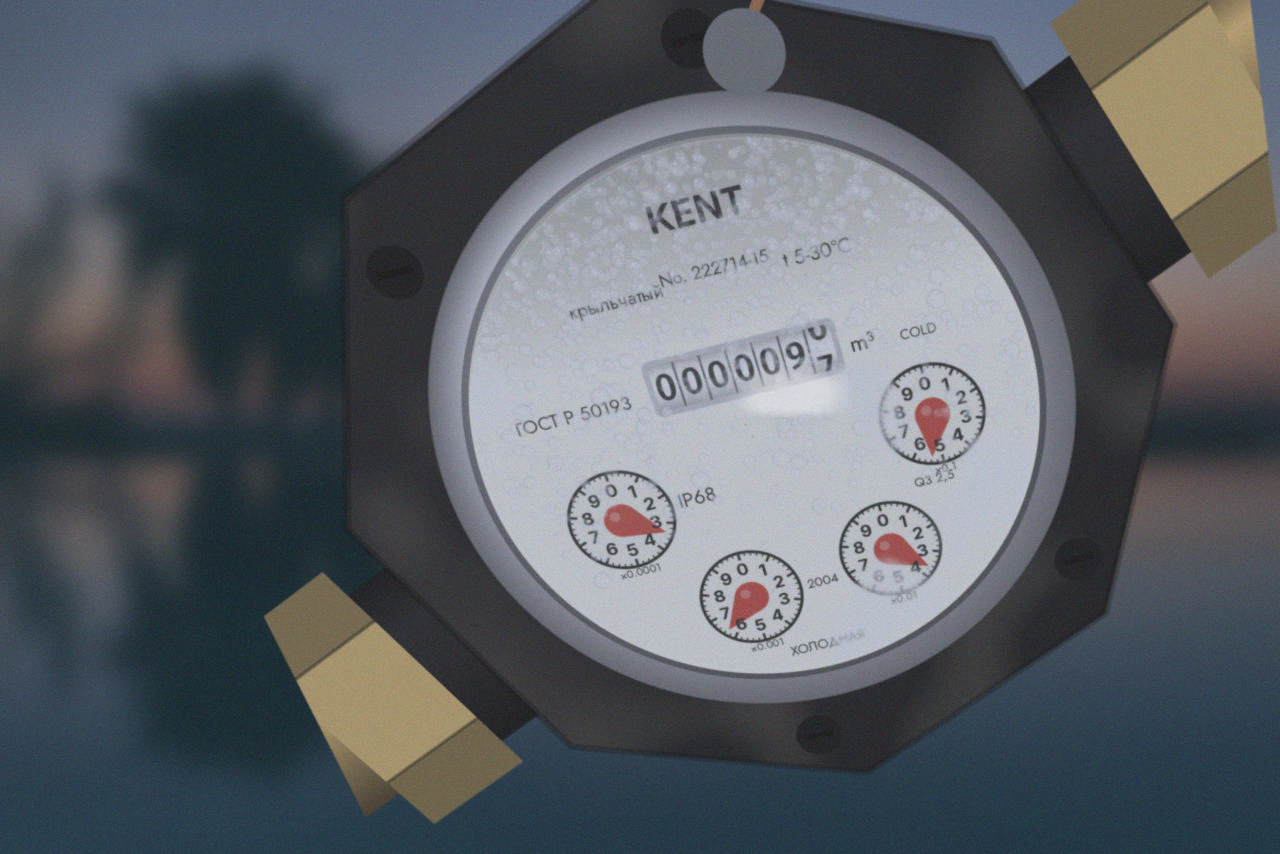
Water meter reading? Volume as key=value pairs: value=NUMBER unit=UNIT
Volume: value=96.5363 unit=m³
